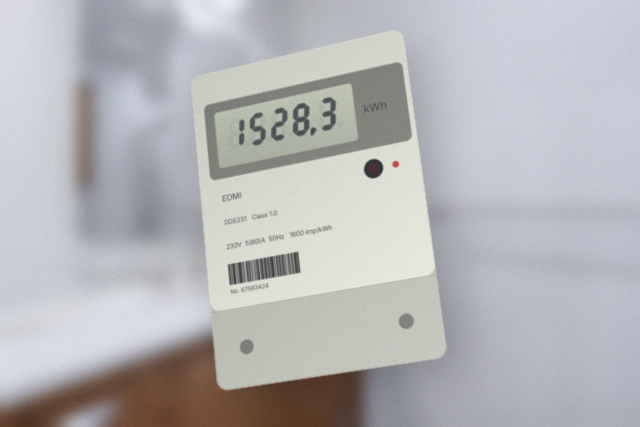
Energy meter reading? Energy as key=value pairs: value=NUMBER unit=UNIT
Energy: value=1528.3 unit=kWh
